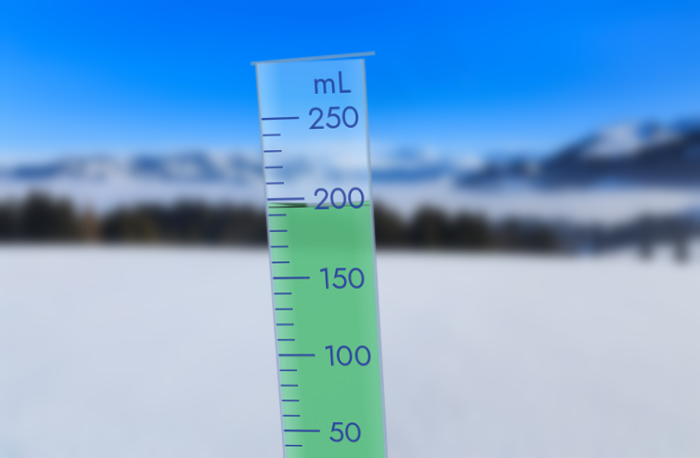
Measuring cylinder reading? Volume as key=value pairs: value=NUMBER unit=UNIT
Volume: value=195 unit=mL
